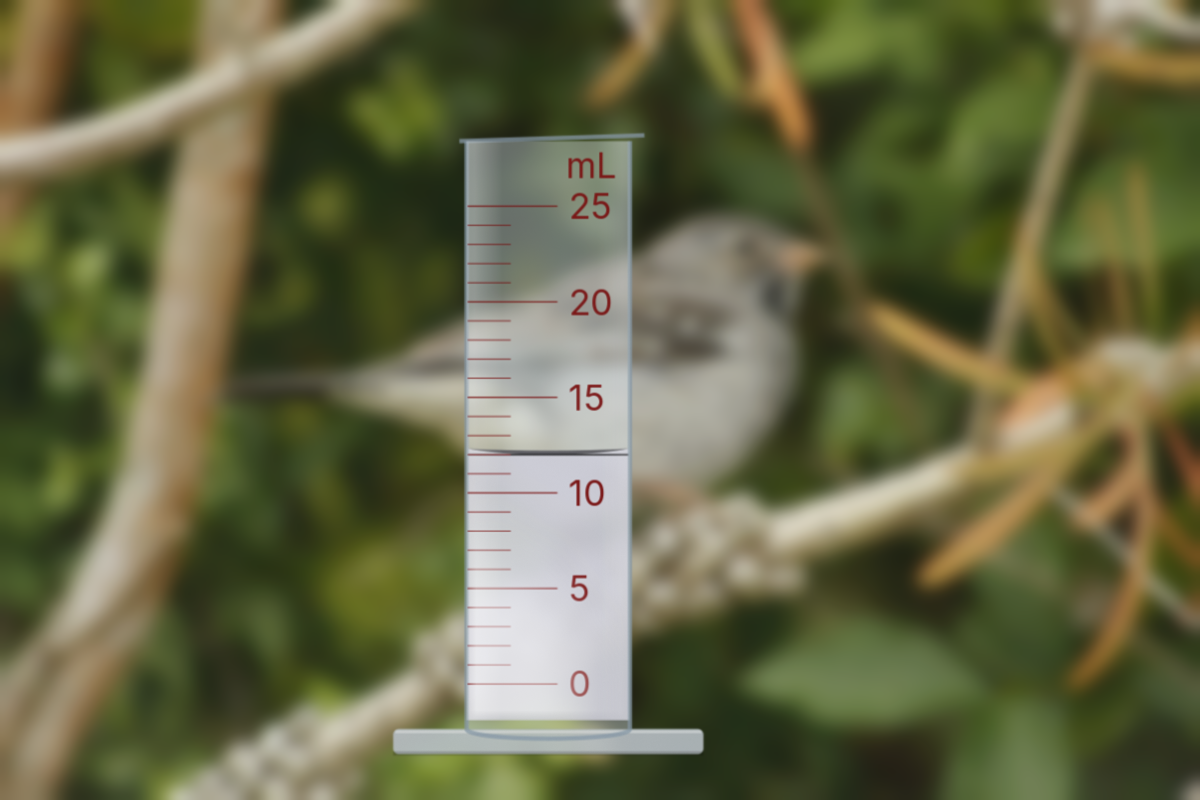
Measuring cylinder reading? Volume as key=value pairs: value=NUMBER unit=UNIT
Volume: value=12 unit=mL
